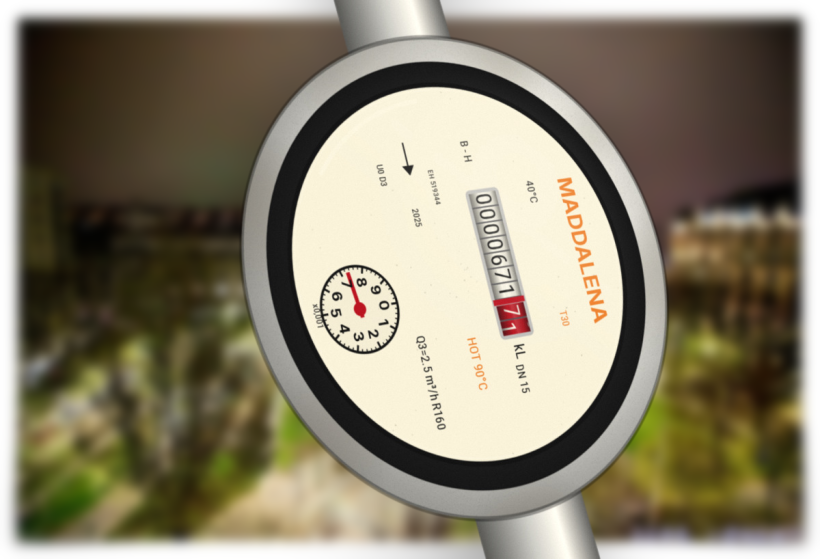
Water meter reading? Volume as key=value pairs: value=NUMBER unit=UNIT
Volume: value=671.707 unit=kL
